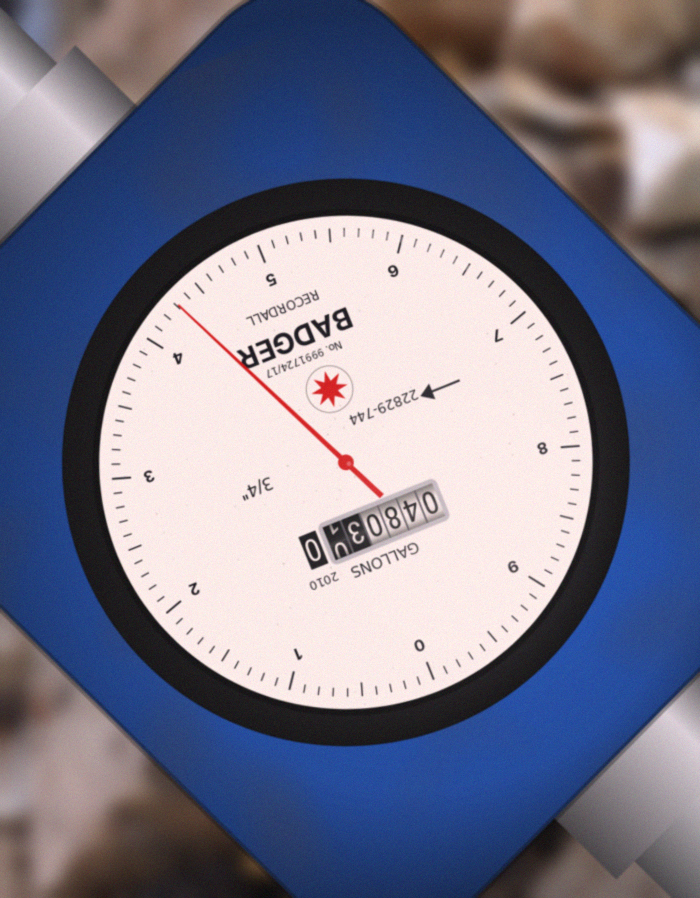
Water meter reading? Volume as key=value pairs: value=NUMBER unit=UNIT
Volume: value=480304.3 unit=gal
